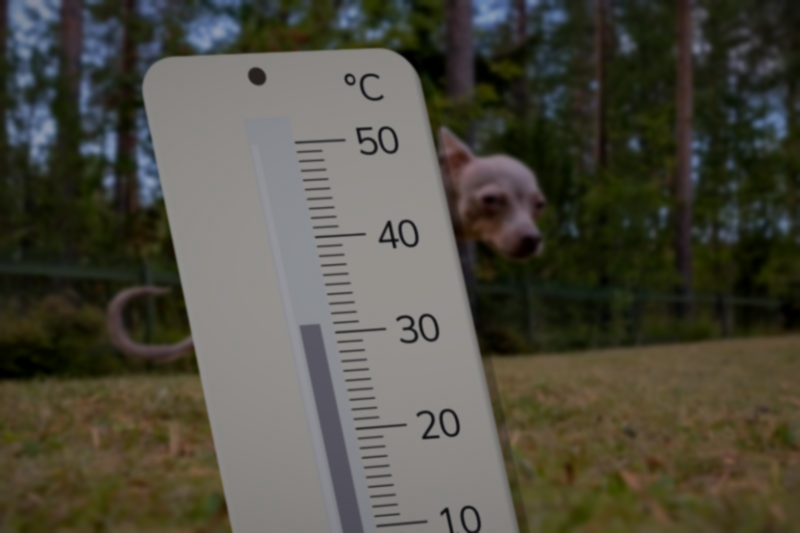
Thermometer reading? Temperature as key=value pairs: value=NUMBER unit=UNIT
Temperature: value=31 unit=°C
